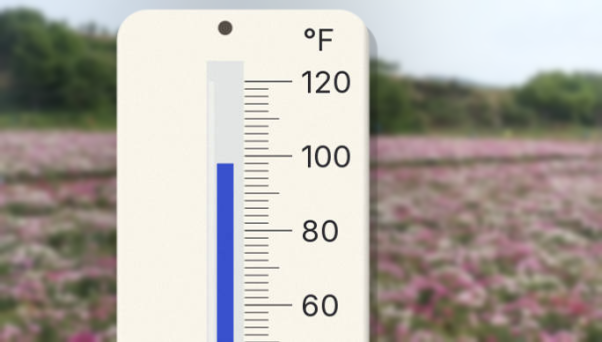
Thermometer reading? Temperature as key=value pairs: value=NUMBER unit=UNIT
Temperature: value=98 unit=°F
